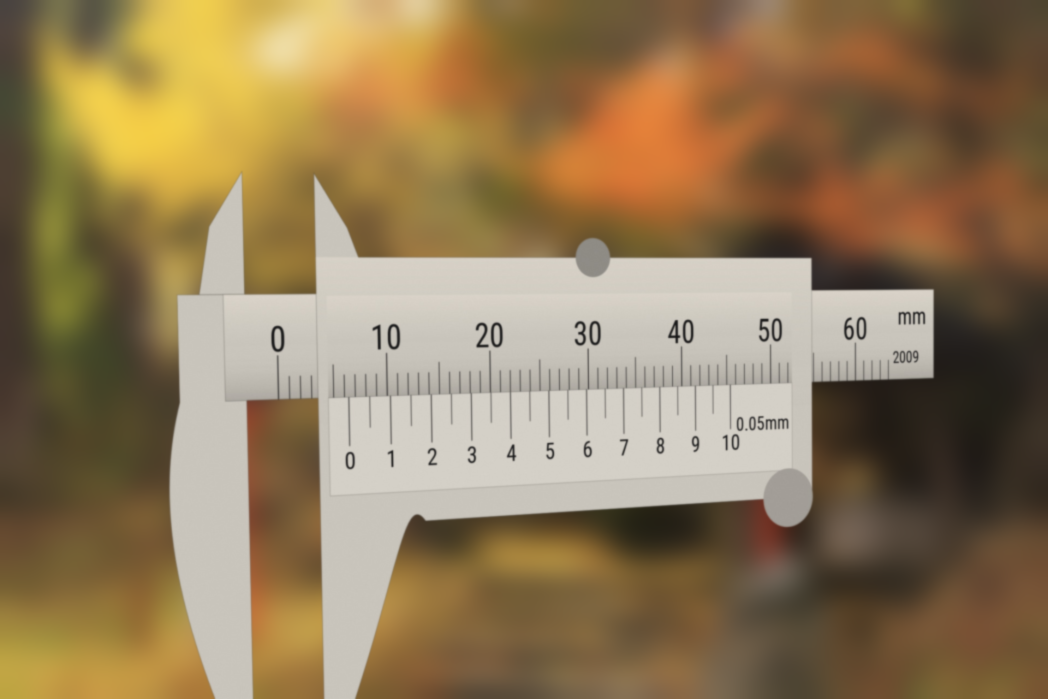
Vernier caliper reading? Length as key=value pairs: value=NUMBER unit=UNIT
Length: value=6.4 unit=mm
